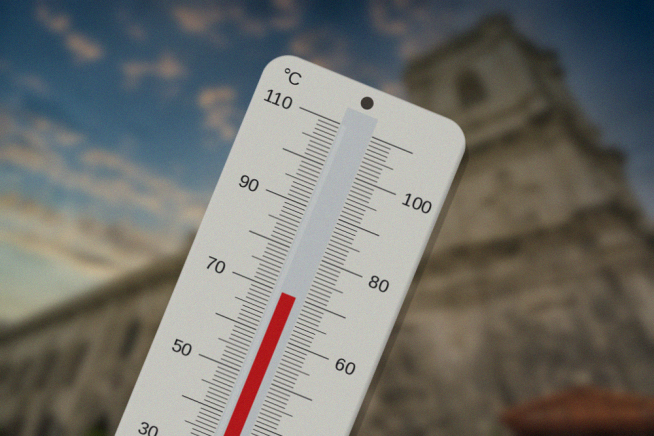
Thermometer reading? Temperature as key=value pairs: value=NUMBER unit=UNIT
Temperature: value=70 unit=°C
